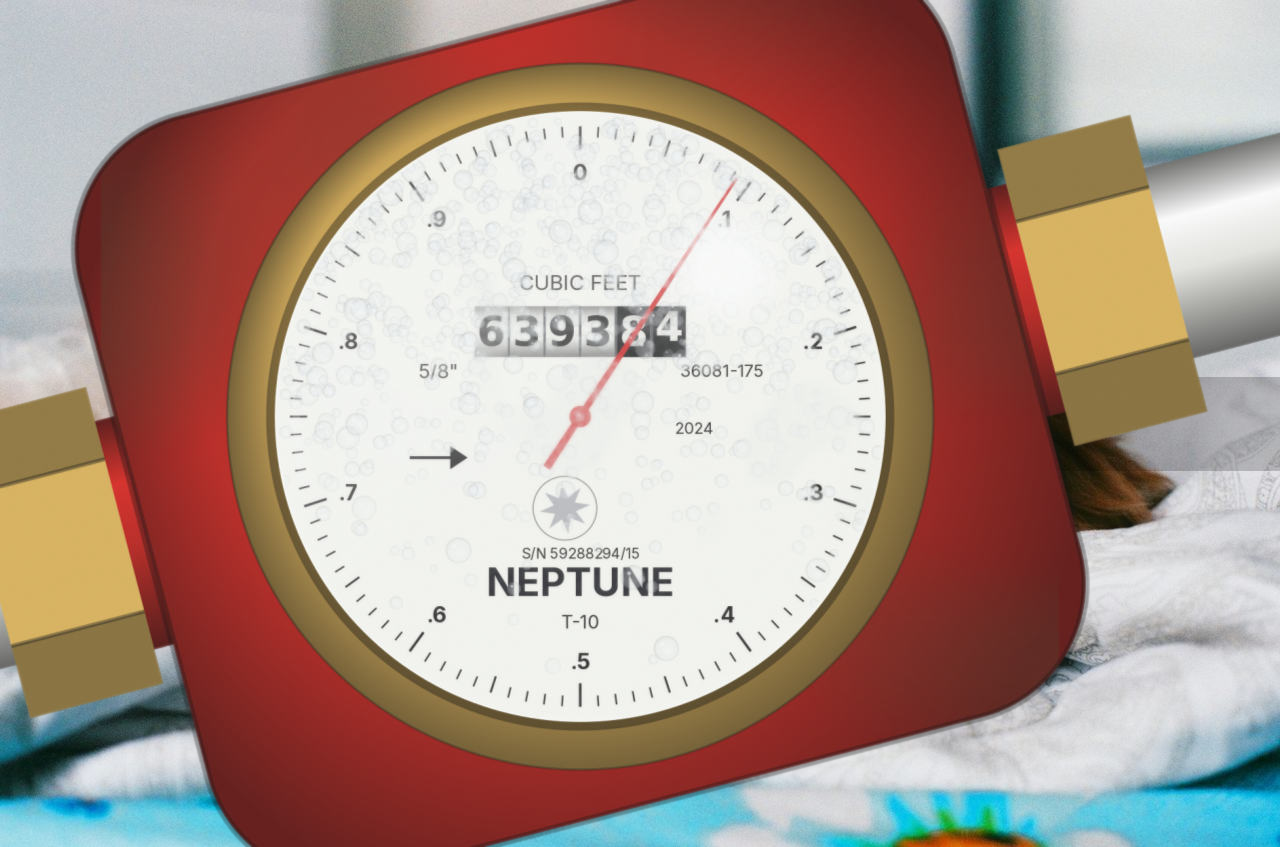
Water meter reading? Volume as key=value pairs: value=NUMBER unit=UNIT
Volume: value=639384.09 unit=ft³
